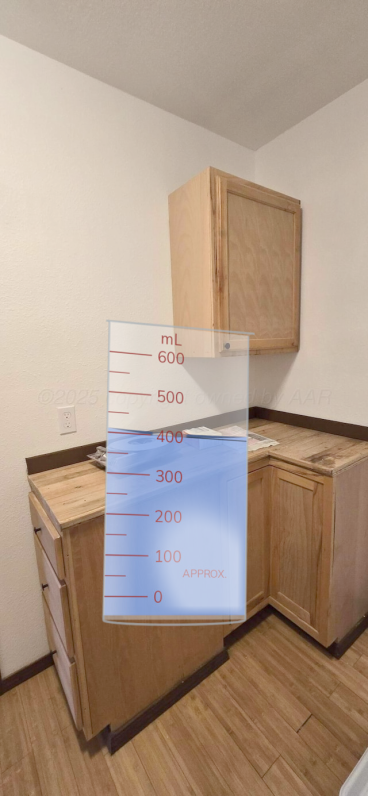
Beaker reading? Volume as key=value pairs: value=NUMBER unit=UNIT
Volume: value=400 unit=mL
